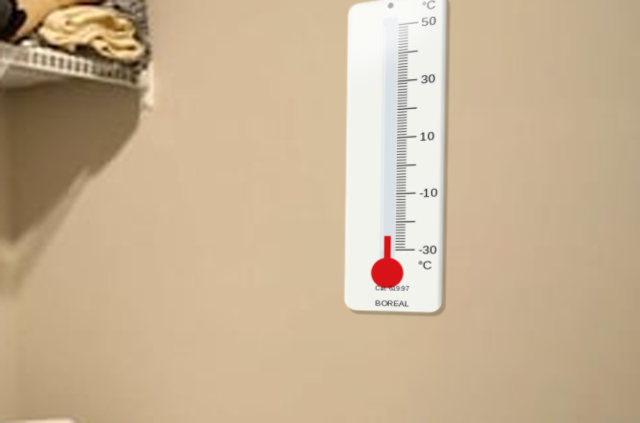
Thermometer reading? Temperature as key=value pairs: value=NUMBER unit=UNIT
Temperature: value=-25 unit=°C
